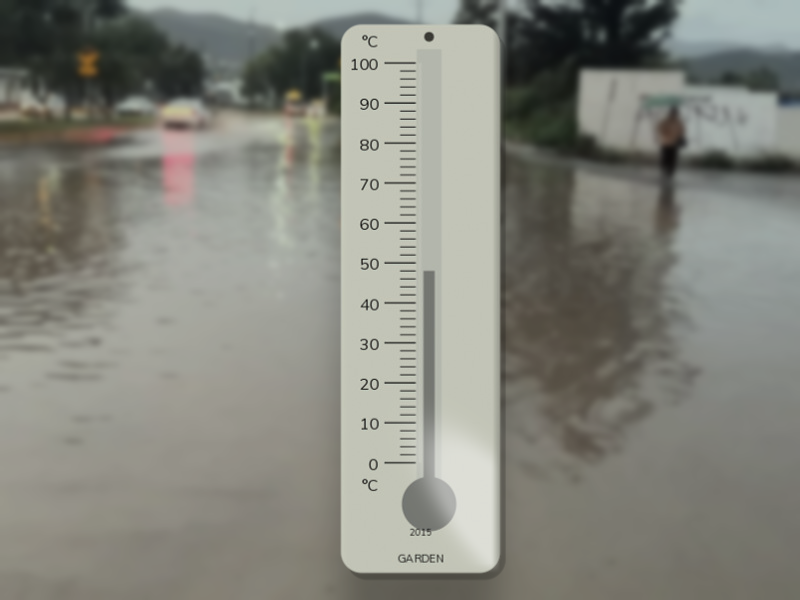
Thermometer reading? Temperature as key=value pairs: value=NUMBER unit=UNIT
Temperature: value=48 unit=°C
